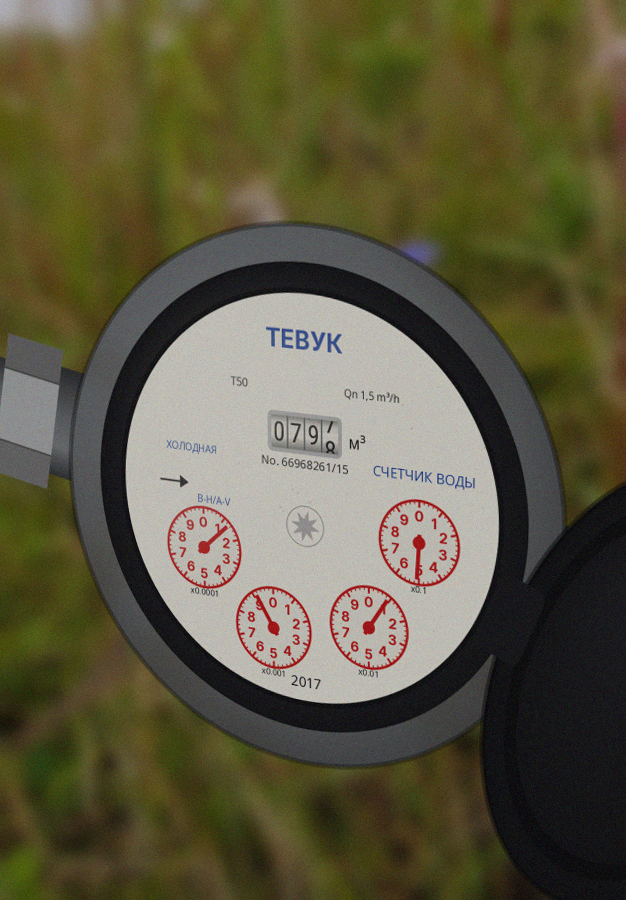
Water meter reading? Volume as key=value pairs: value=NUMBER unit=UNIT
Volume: value=797.5091 unit=m³
